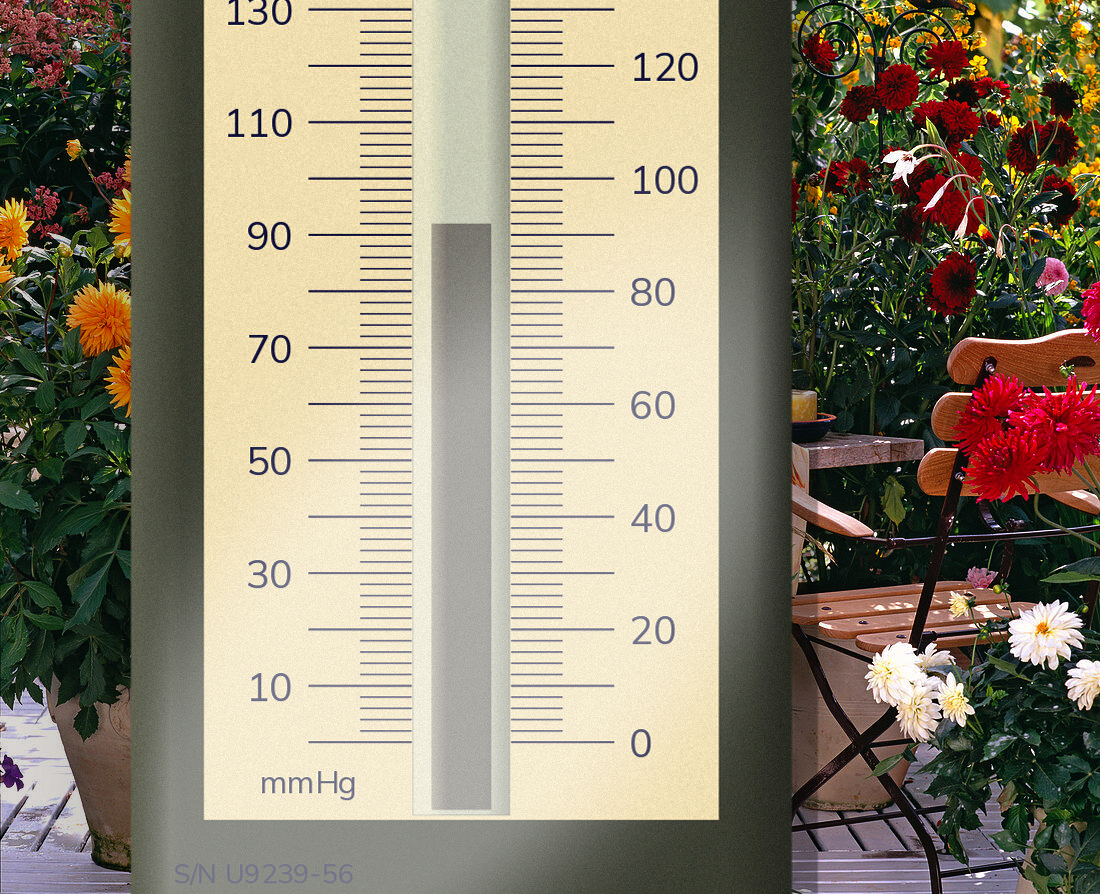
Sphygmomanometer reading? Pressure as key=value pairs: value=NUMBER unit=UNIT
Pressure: value=92 unit=mmHg
